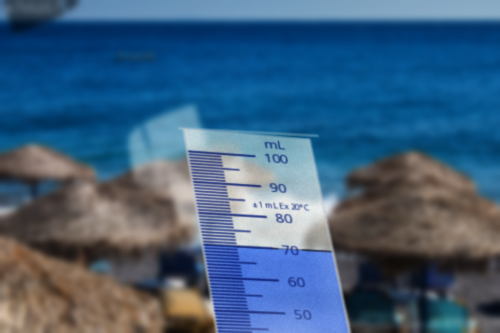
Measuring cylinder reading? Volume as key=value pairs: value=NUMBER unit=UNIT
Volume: value=70 unit=mL
